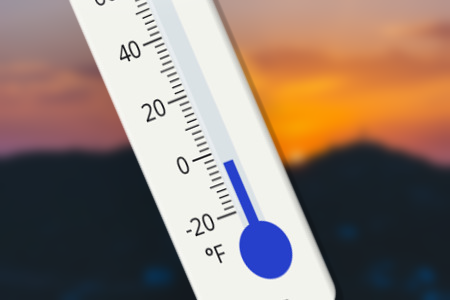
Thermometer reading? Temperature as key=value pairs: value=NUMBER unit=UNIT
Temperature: value=-4 unit=°F
